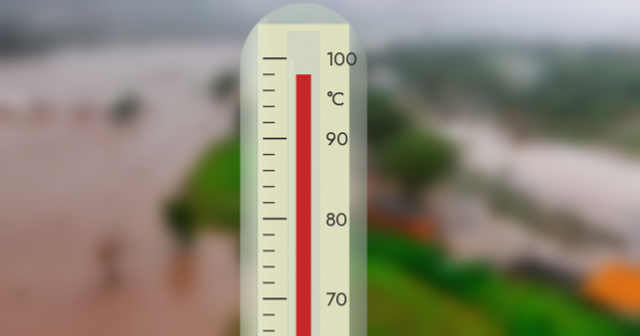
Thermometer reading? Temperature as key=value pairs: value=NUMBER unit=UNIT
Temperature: value=98 unit=°C
